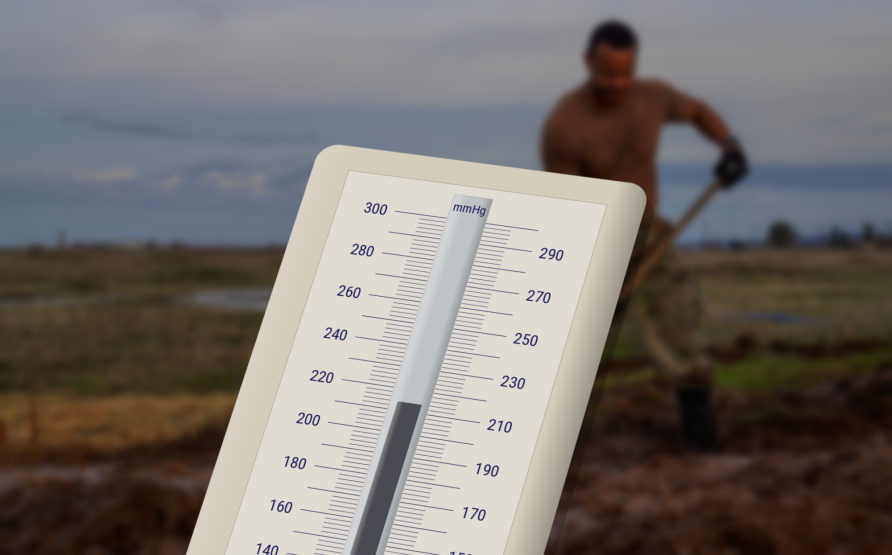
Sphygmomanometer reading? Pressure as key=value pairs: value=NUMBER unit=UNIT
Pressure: value=214 unit=mmHg
